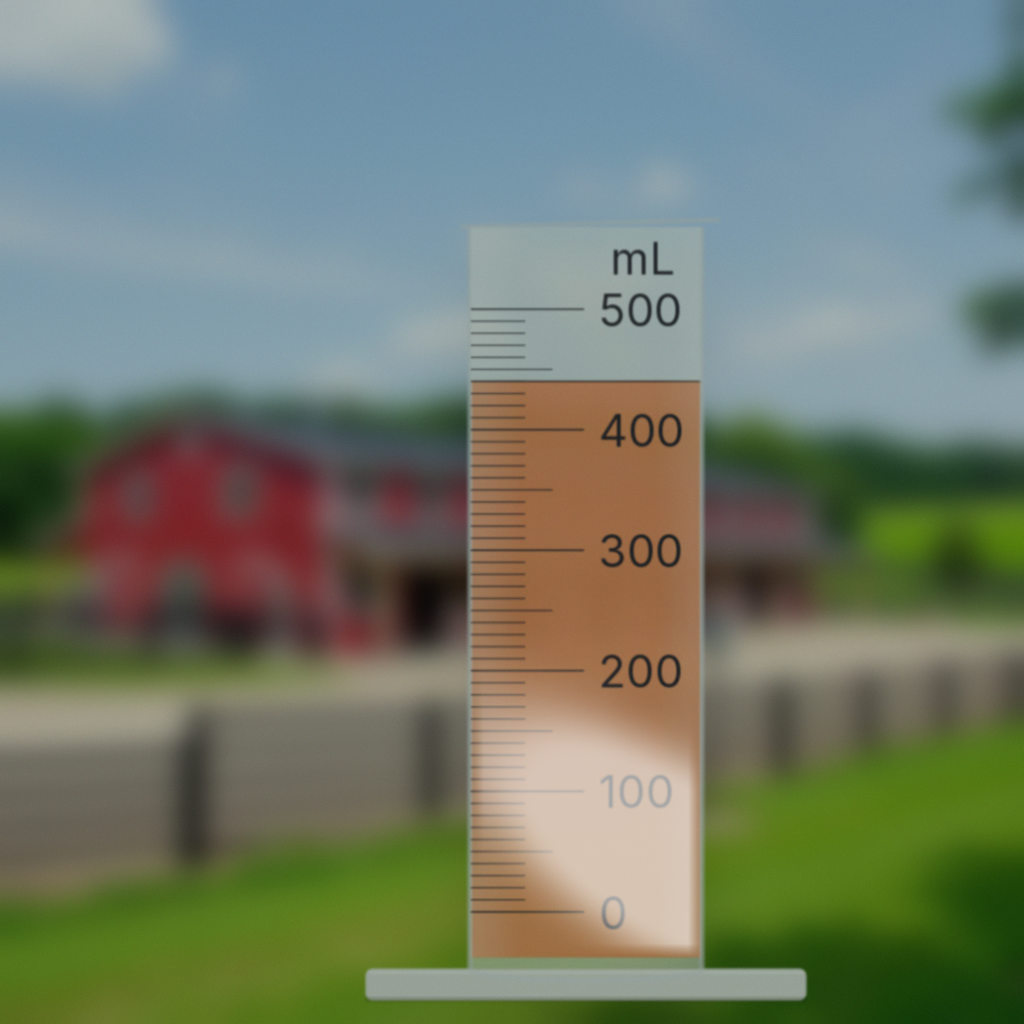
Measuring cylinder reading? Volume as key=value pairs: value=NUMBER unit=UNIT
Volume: value=440 unit=mL
